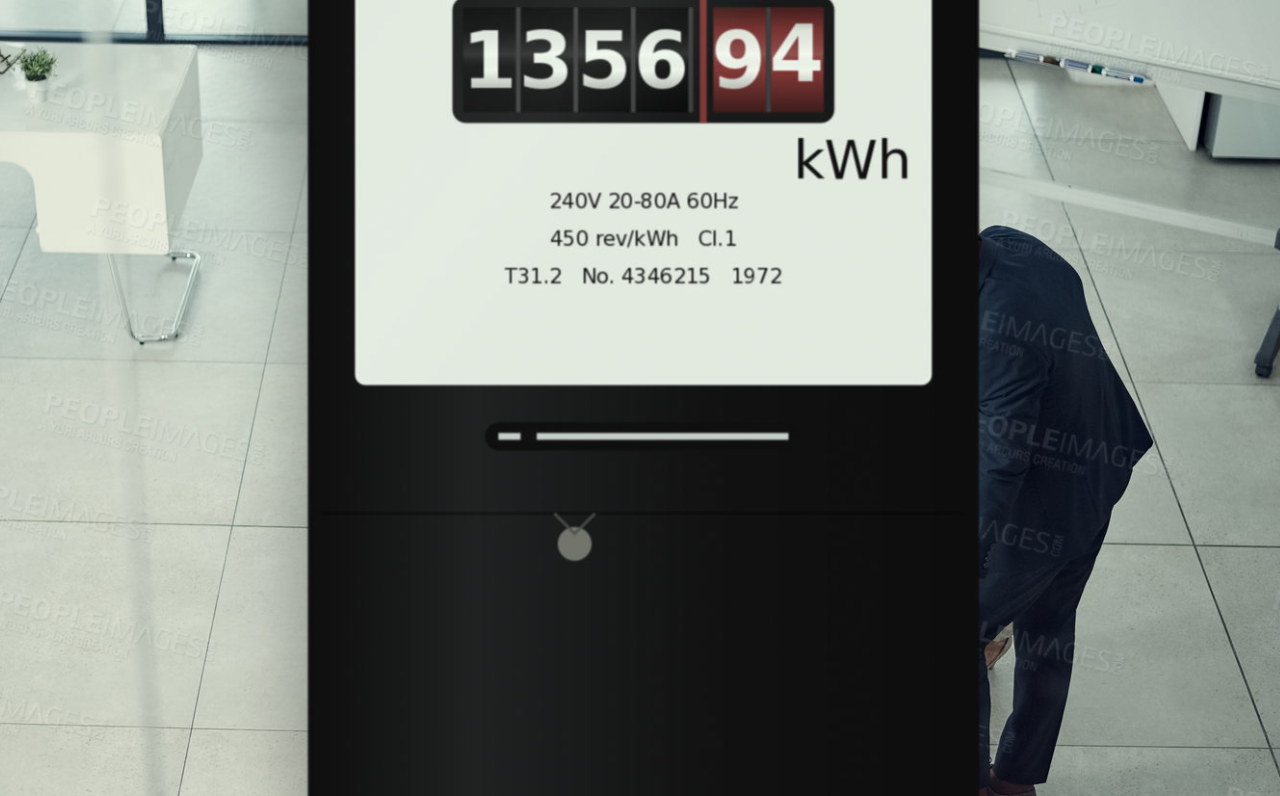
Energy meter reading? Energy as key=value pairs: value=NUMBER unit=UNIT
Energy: value=1356.94 unit=kWh
